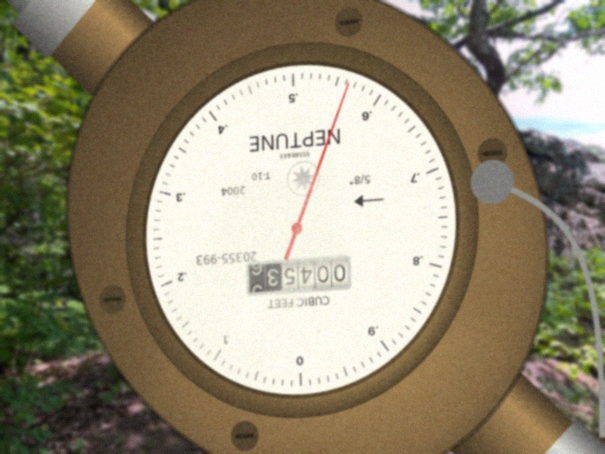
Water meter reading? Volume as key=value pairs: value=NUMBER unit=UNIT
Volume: value=4535.56 unit=ft³
